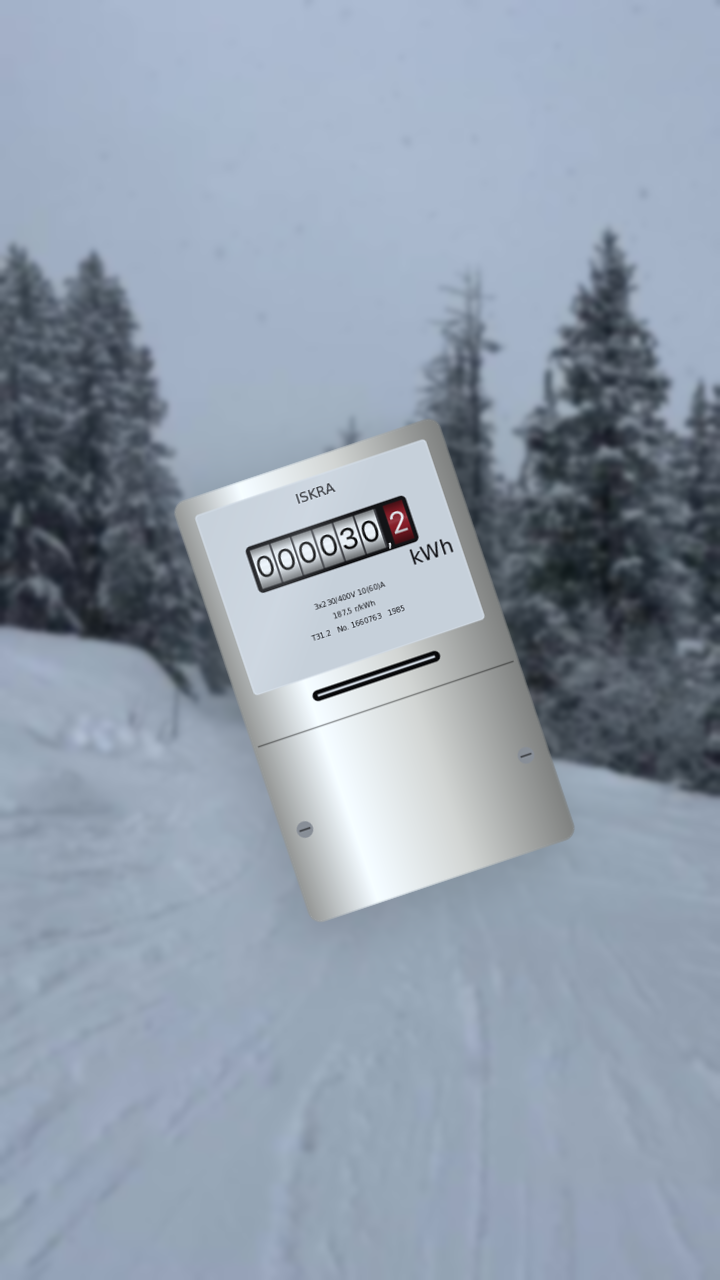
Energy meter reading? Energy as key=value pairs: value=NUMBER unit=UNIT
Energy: value=30.2 unit=kWh
